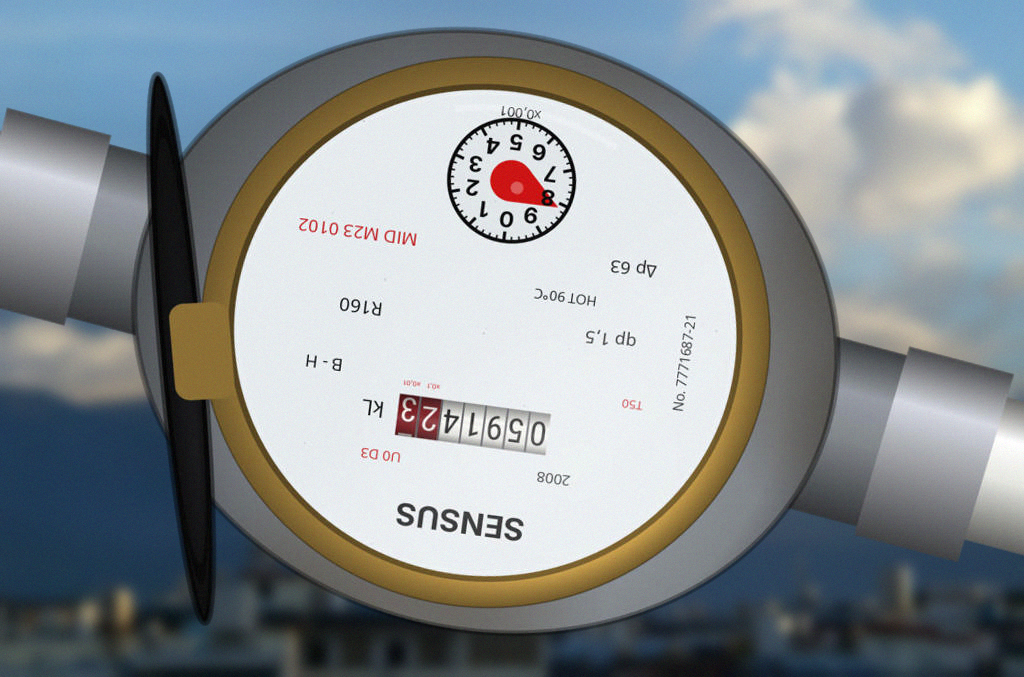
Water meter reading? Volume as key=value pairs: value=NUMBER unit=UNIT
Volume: value=5914.228 unit=kL
